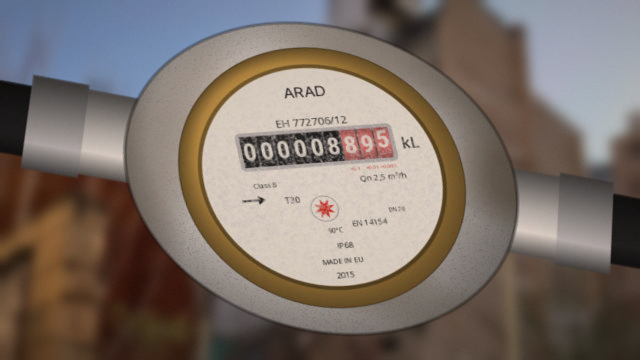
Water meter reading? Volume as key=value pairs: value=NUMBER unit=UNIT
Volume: value=8.895 unit=kL
